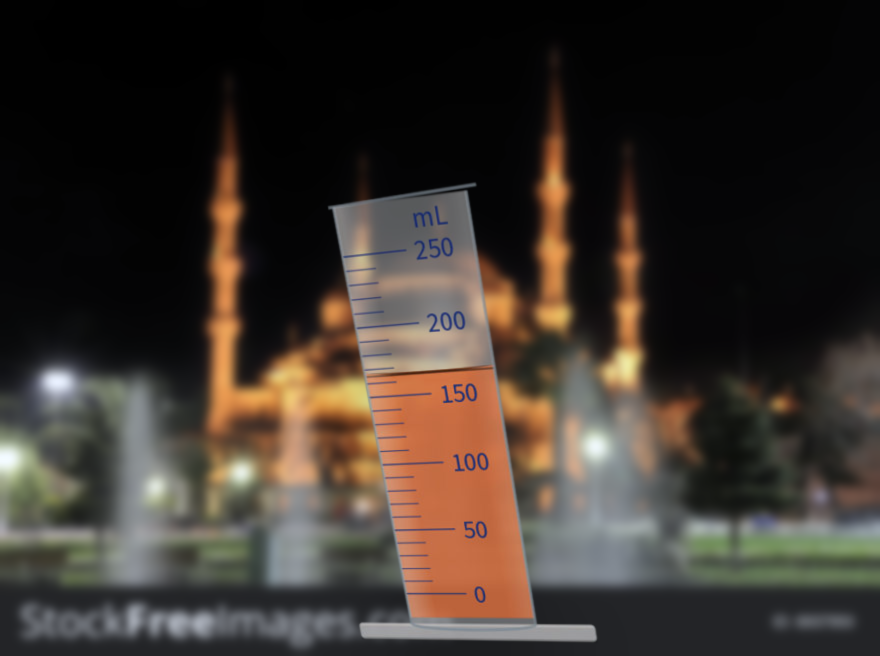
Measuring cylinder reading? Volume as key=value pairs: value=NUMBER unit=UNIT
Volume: value=165 unit=mL
